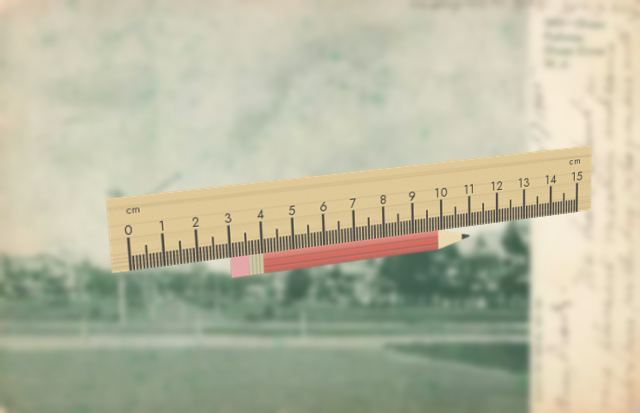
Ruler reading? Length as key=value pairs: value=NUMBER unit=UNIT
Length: value=8 unit=cm
